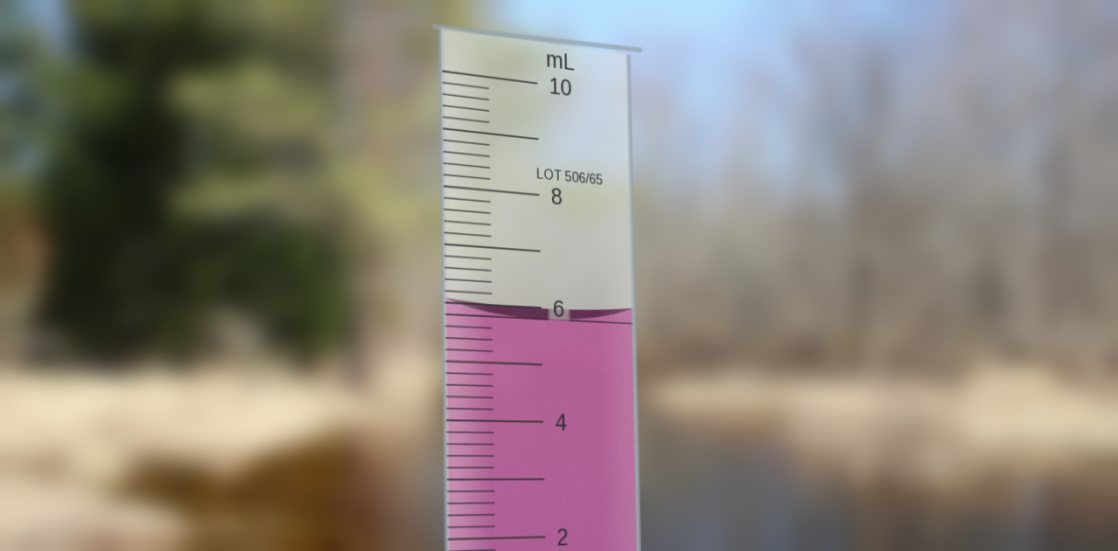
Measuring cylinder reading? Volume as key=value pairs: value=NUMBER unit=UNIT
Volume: value=5.8 unit=mL
